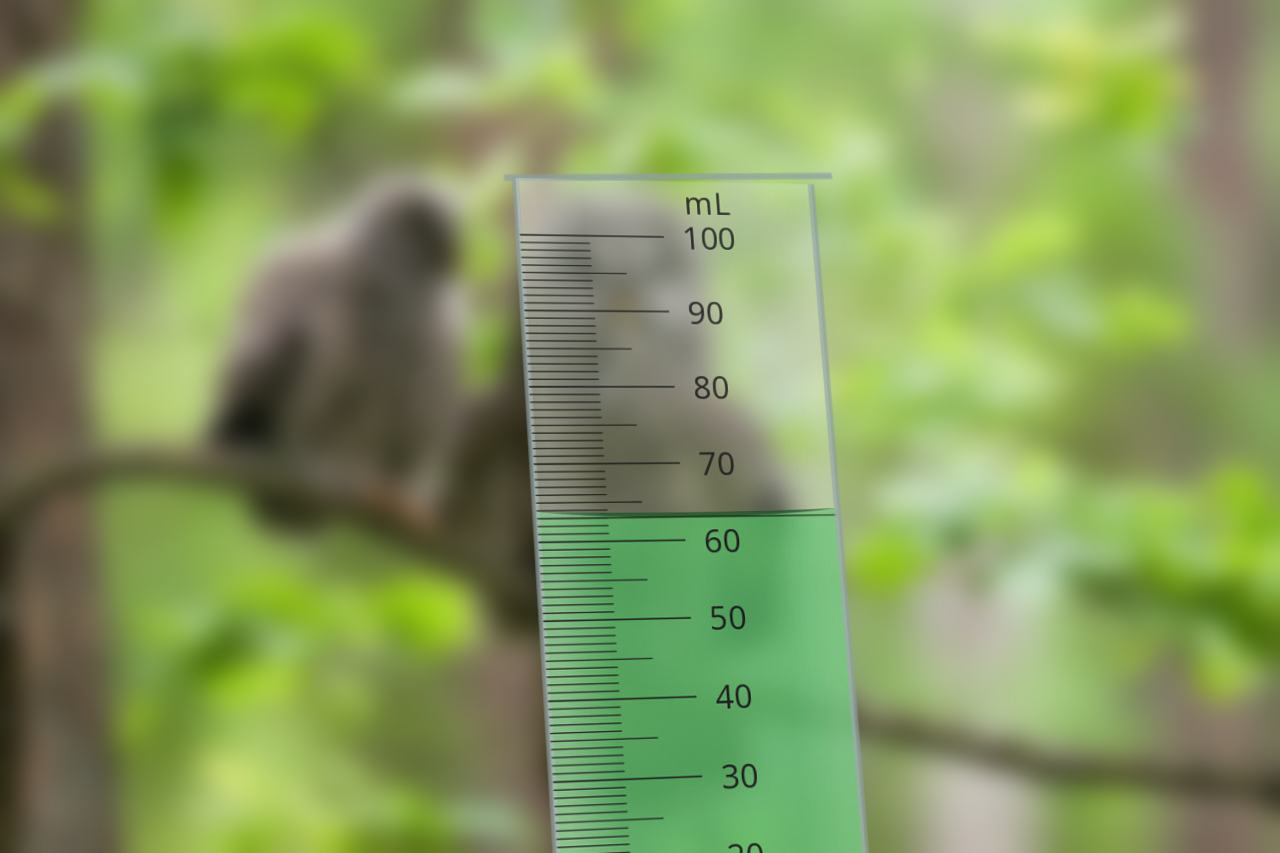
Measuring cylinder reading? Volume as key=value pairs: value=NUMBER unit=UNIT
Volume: value=63 unit=mL
